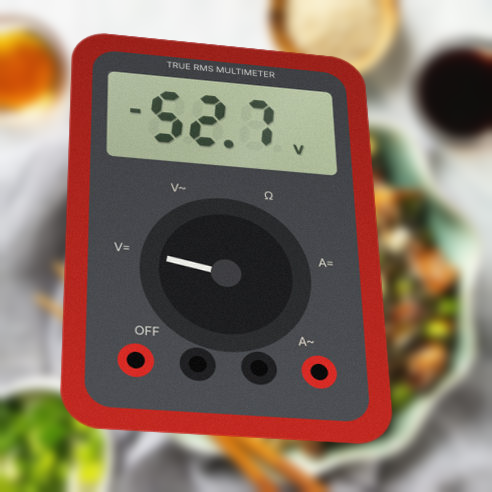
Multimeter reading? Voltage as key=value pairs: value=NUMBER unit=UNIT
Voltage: value=-52.7 unit=V
